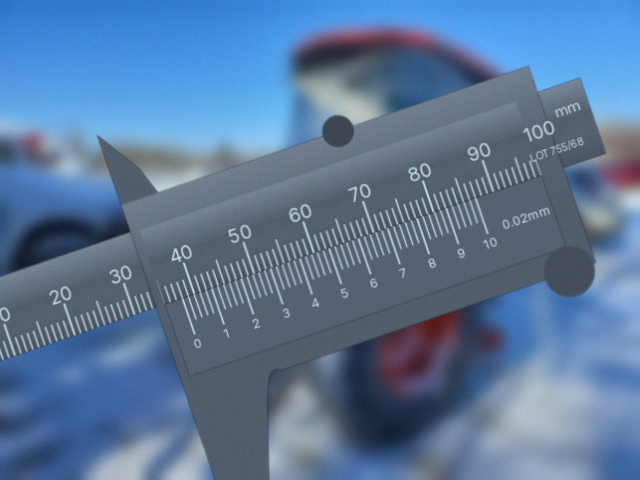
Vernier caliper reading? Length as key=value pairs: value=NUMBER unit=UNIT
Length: value=38.0 unit=mm
